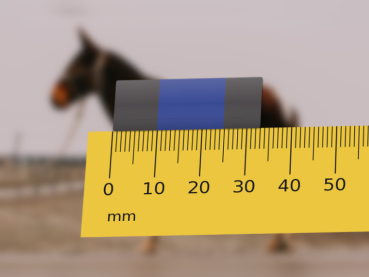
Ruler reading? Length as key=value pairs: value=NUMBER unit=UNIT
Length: value=33 unit=mm
